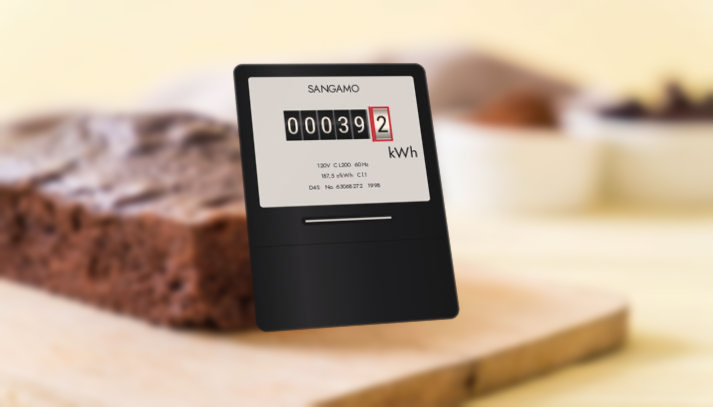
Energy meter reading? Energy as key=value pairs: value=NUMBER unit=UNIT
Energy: value=39.2 unit=kWh
